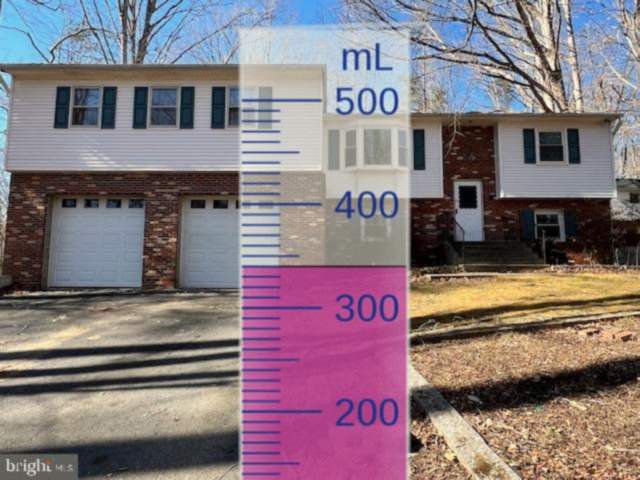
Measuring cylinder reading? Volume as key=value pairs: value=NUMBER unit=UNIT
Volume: value=340 unit=mL
